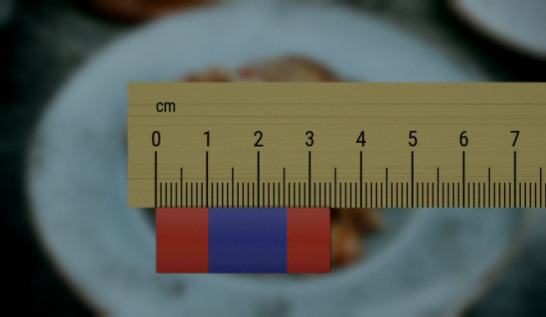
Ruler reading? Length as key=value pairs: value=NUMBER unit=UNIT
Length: value=3.4 unit=cm
